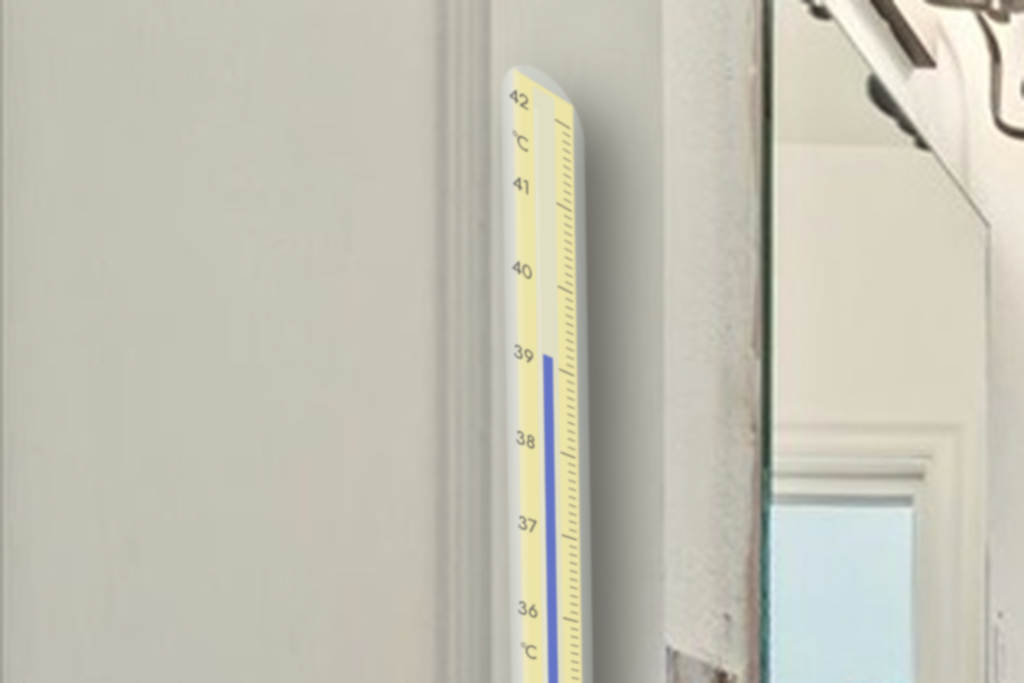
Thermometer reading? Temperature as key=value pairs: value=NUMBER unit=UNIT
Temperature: value=39.1 unit=°C
